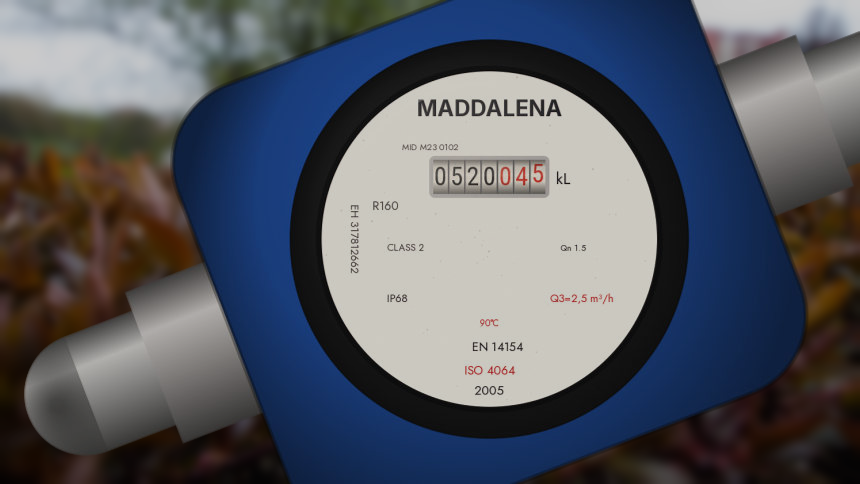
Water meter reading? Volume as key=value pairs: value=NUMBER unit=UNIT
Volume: value=520.045 unit=kL
